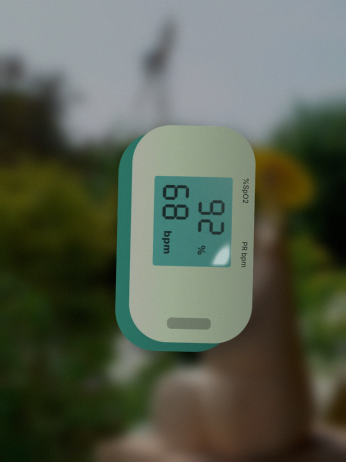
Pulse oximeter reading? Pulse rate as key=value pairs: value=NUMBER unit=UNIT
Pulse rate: value=68 unit=bpm
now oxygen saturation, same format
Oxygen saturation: value=92 unit=%
